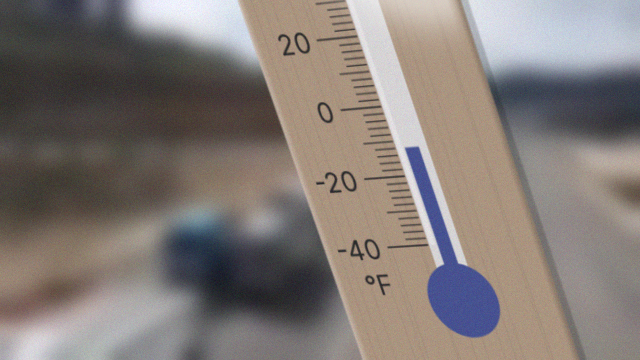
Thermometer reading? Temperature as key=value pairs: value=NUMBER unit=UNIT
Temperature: value=-12 unit=°F
